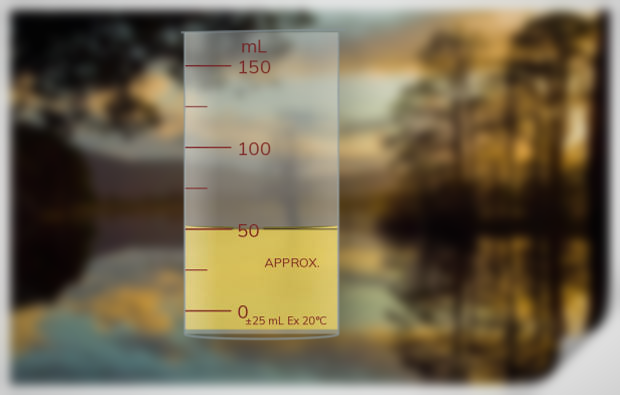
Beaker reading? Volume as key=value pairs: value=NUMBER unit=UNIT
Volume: value=50 unit=mL
